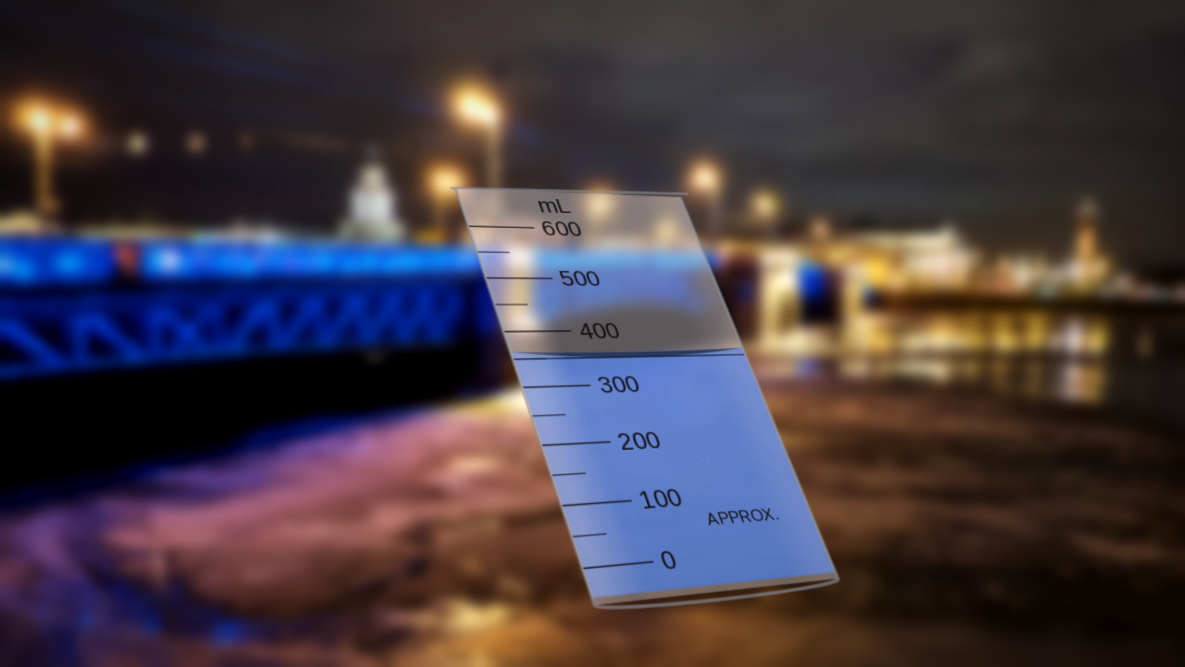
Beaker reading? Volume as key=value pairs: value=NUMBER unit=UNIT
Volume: value=350 unit=mL
